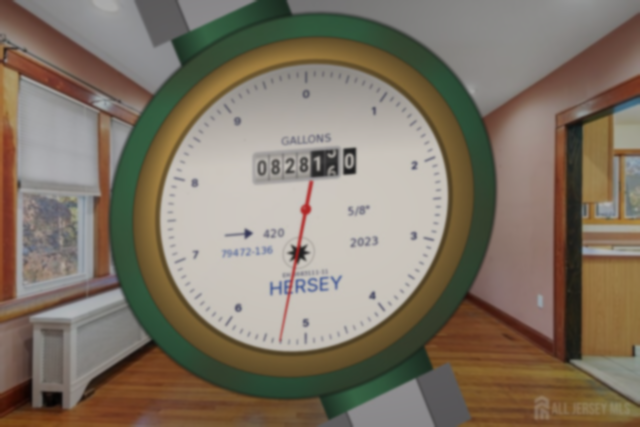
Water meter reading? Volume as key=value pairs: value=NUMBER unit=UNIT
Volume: value=828155.3 unit=gal
